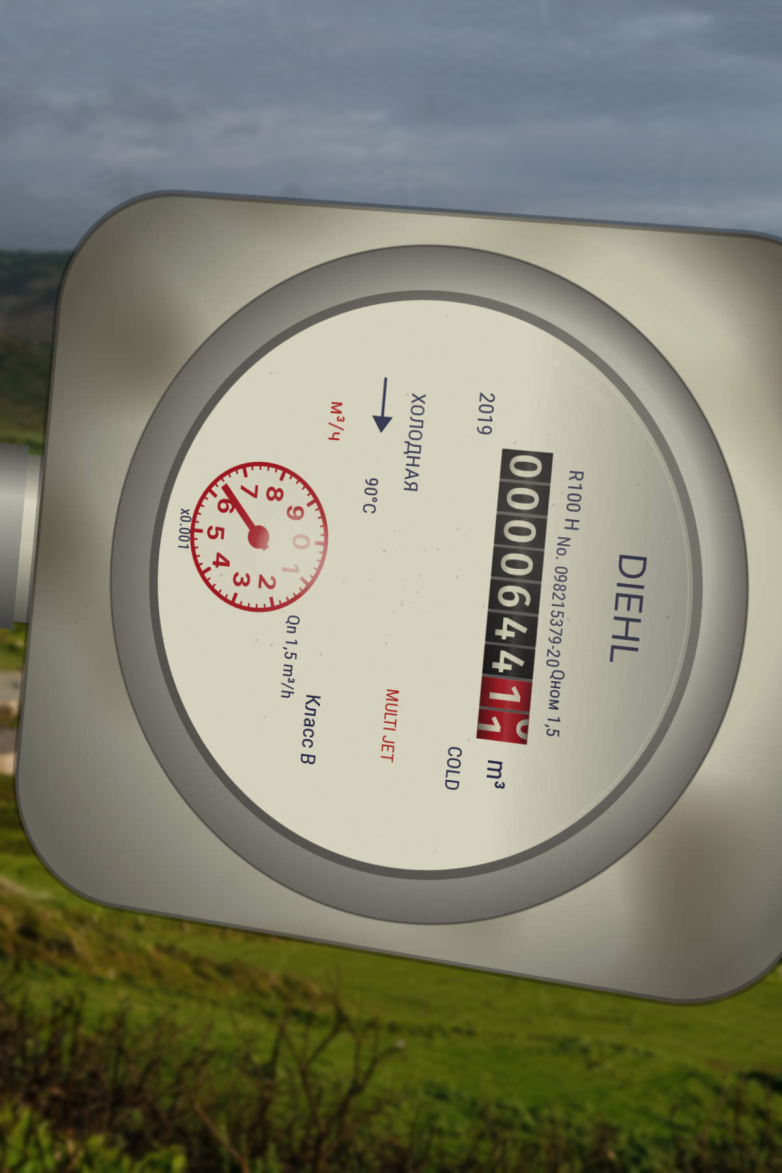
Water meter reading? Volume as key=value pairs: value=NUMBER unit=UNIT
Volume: value=644.106 unit=m³
